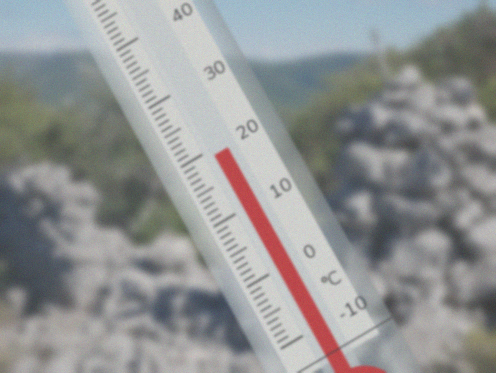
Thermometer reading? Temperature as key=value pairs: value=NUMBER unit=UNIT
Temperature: value=19 unit=°C
